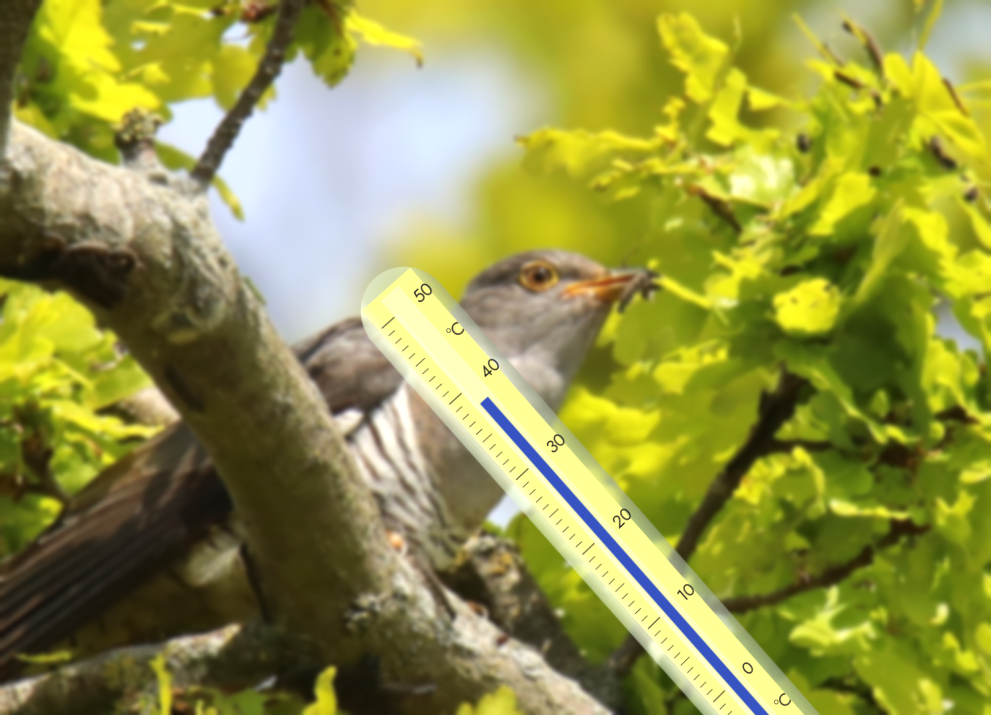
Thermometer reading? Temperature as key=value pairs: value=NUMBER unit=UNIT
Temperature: value=38 unit=°C
